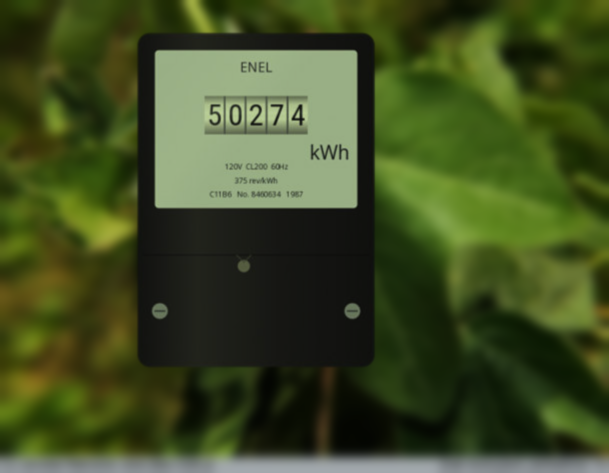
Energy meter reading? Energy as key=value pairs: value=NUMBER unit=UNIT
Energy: value=50274 unit=kWh
